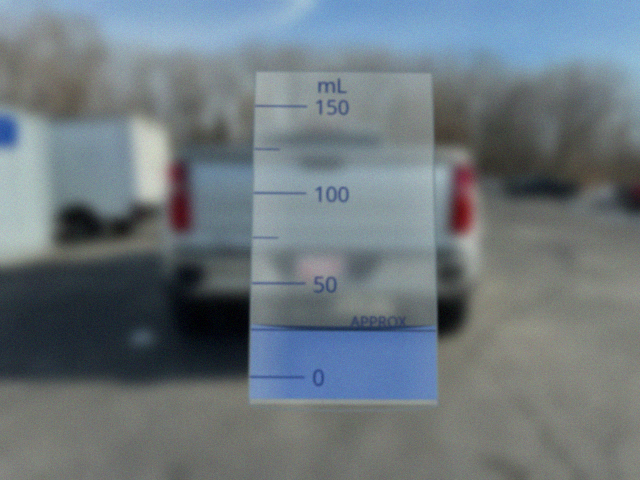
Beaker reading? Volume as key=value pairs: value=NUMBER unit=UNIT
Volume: value=25 unit=mL
